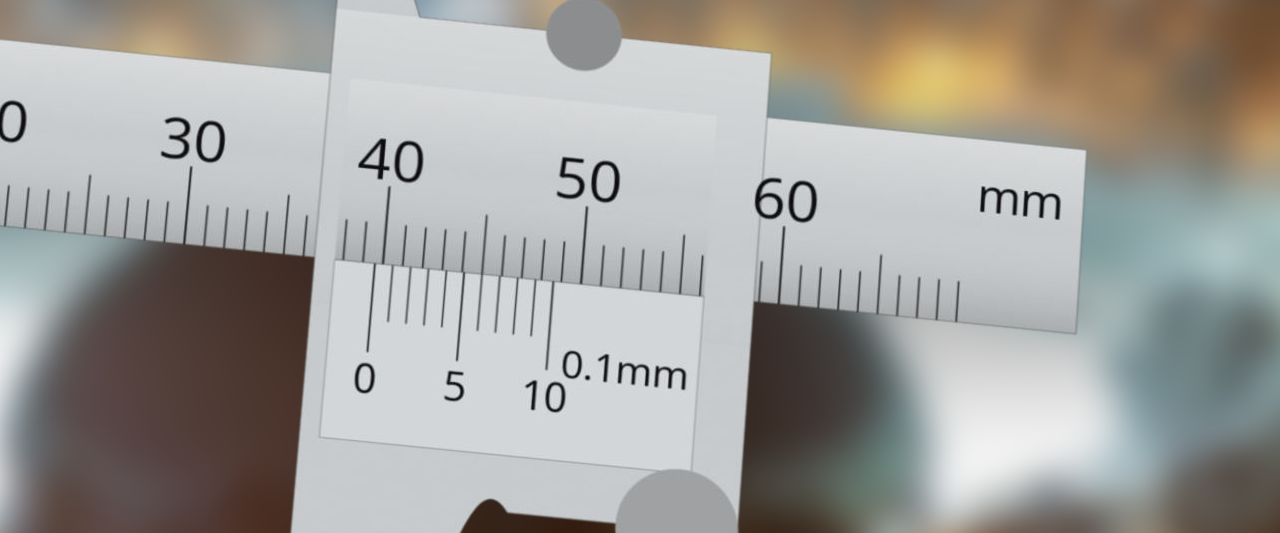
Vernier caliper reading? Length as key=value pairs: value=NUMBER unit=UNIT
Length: value=39.6 unit=mm
